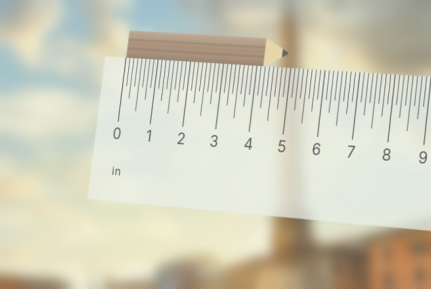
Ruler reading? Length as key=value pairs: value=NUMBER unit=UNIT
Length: value=4.875 unit=in
